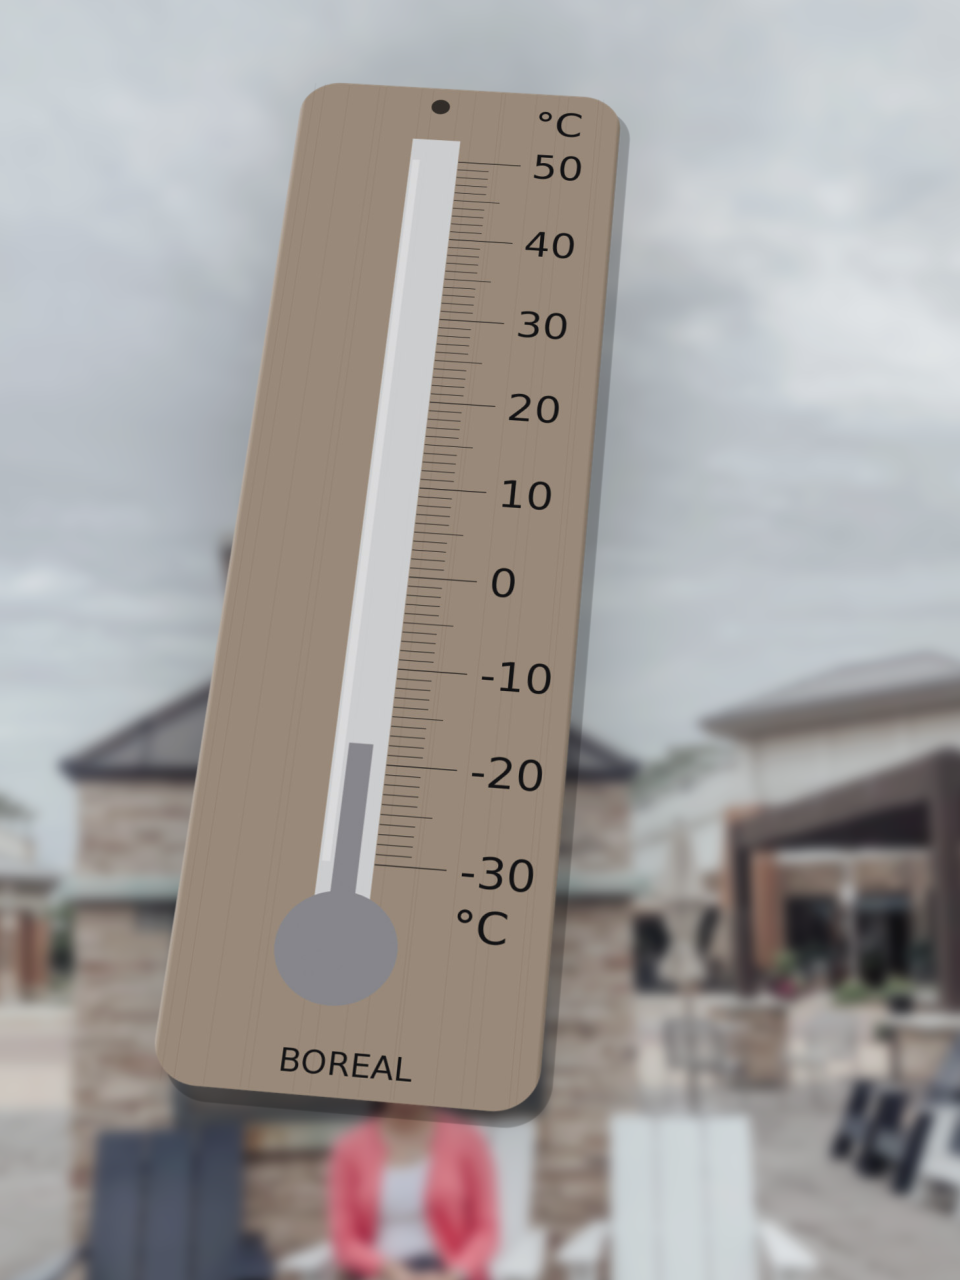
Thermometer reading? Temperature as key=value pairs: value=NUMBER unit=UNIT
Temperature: value=-18 unit=°C
